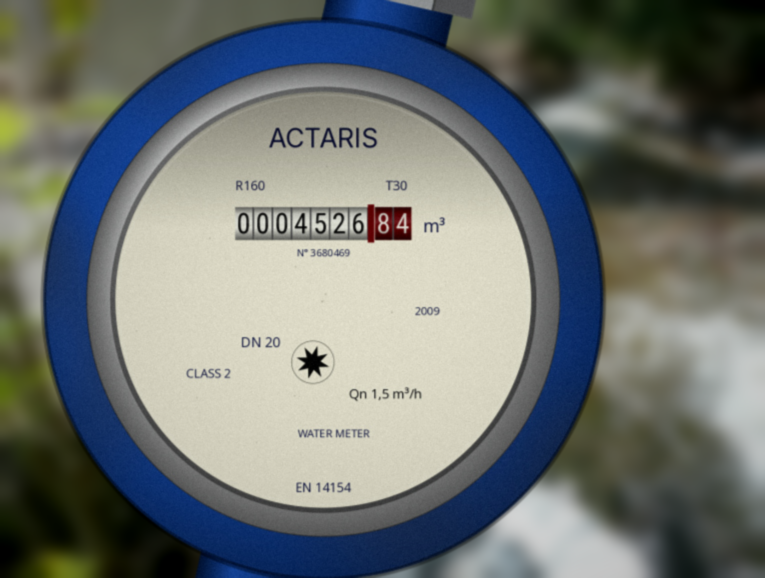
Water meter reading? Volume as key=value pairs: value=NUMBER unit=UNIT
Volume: value=4526.84 unit=m³
